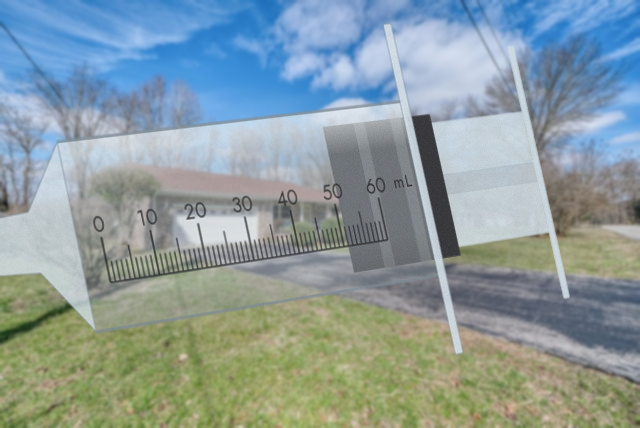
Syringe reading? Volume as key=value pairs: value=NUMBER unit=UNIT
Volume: value=51 unit=mL
